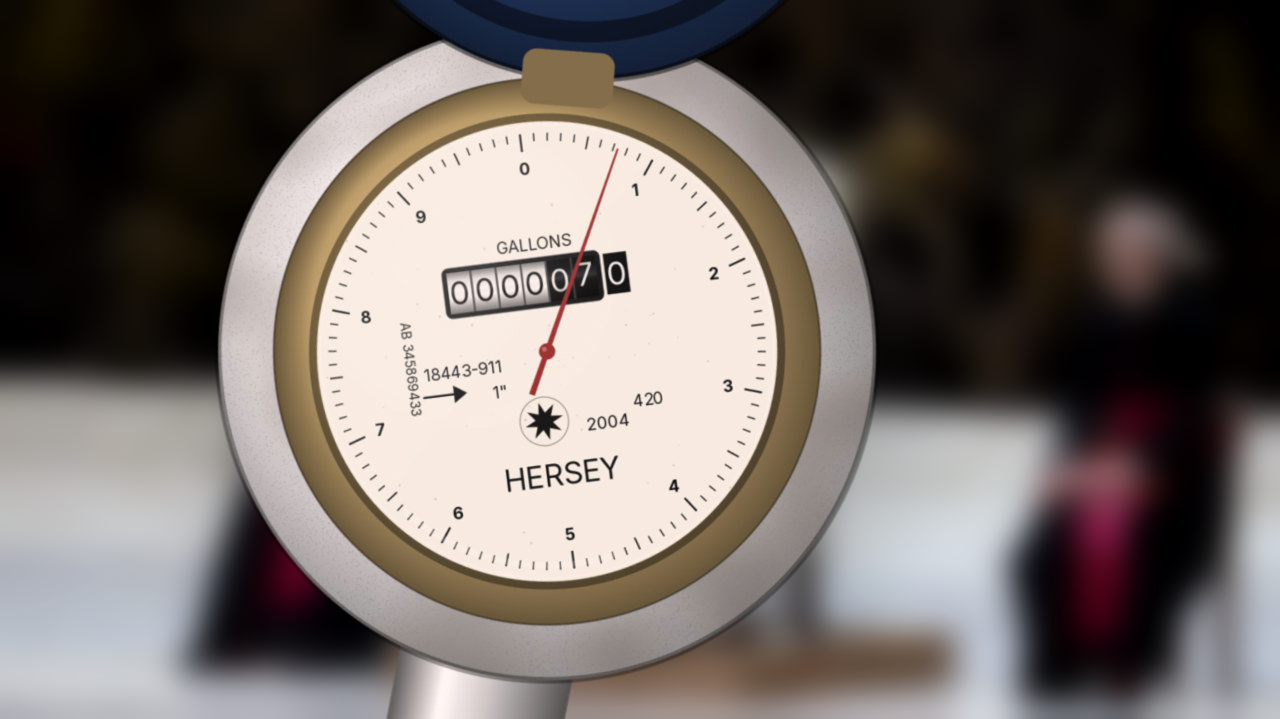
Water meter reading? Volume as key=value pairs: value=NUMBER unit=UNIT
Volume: value=70.7 unit=gal
